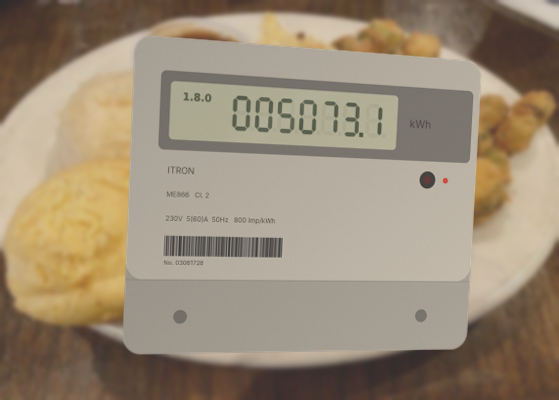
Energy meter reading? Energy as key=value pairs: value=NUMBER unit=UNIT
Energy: value=5073.1 unit=kWh
